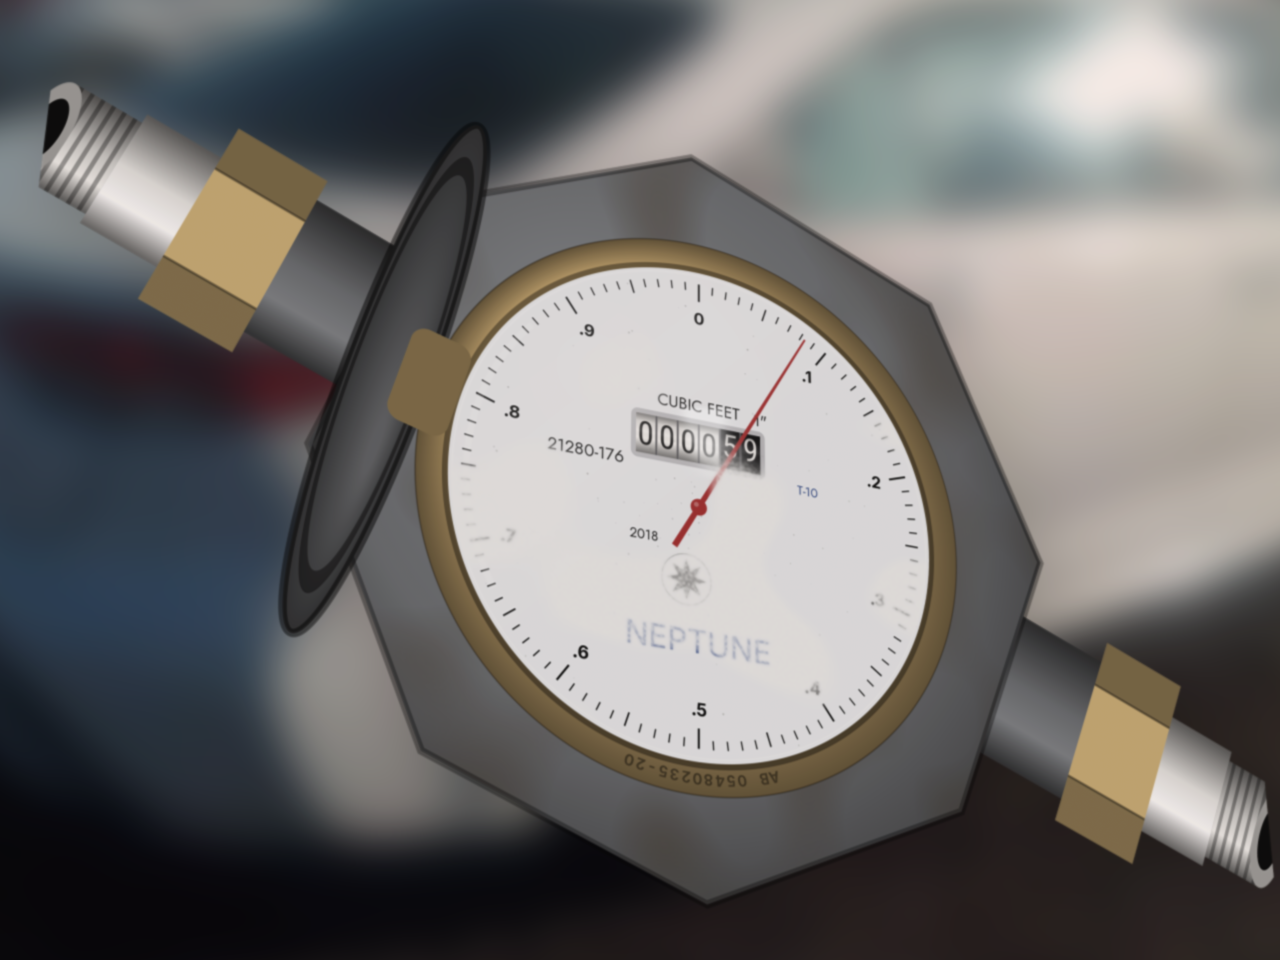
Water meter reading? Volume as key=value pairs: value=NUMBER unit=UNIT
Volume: value=59.08 unit=ft³
